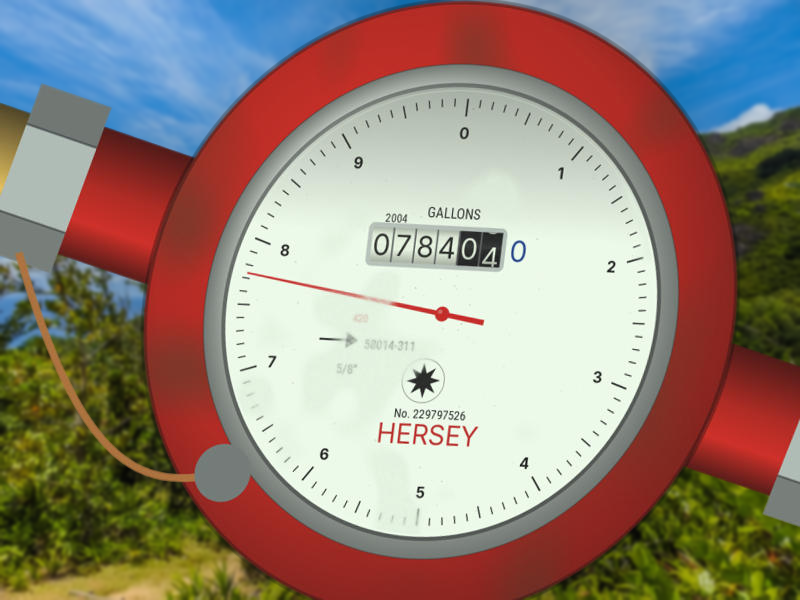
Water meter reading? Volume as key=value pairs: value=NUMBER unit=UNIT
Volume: value=784037.7 unit=gal
